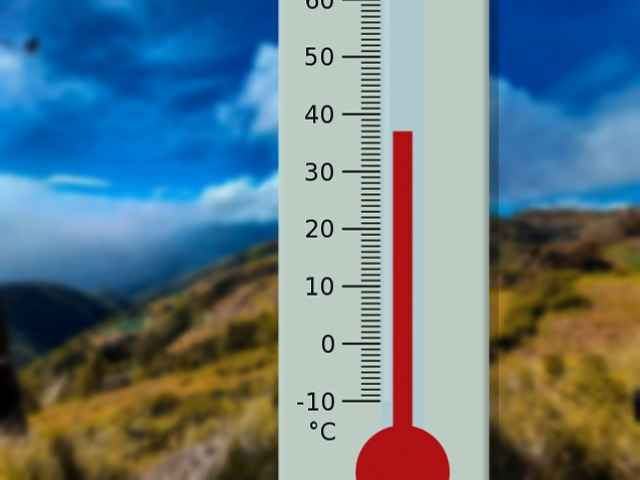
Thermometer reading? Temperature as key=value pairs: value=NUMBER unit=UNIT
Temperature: value=37 unit=°C
